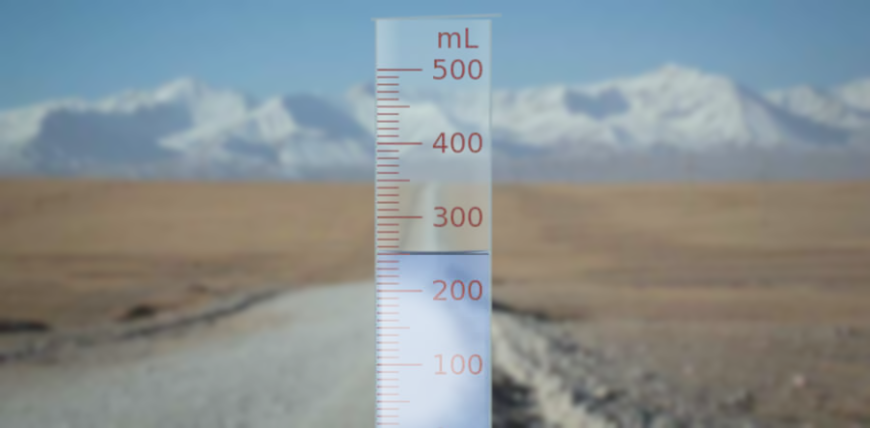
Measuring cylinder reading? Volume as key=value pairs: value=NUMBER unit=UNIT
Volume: value=250 unit=mL
